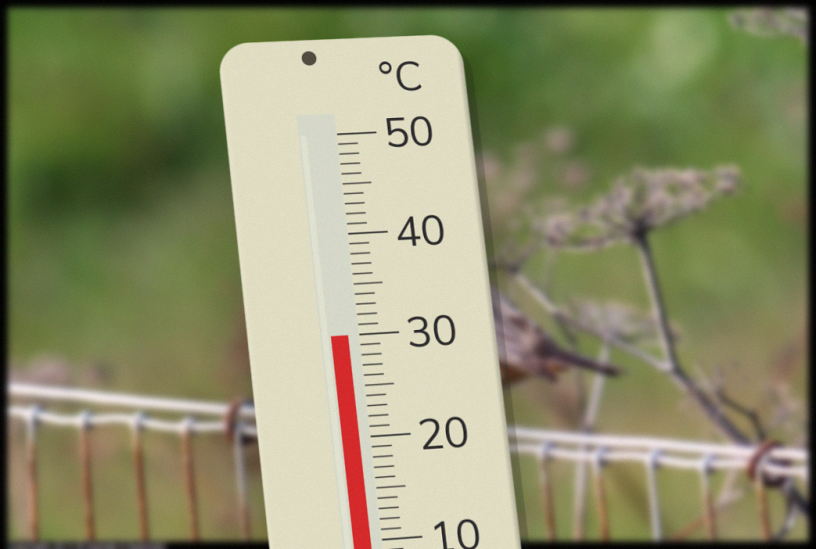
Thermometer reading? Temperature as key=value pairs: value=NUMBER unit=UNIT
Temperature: value=30 unit=°C
